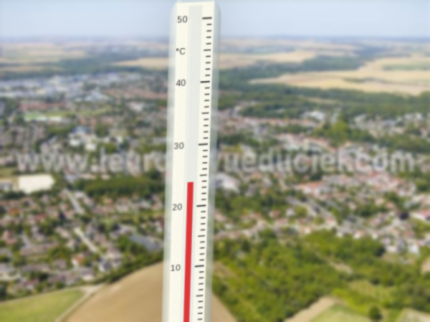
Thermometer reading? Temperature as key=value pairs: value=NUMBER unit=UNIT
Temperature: value=24 unit=°C
